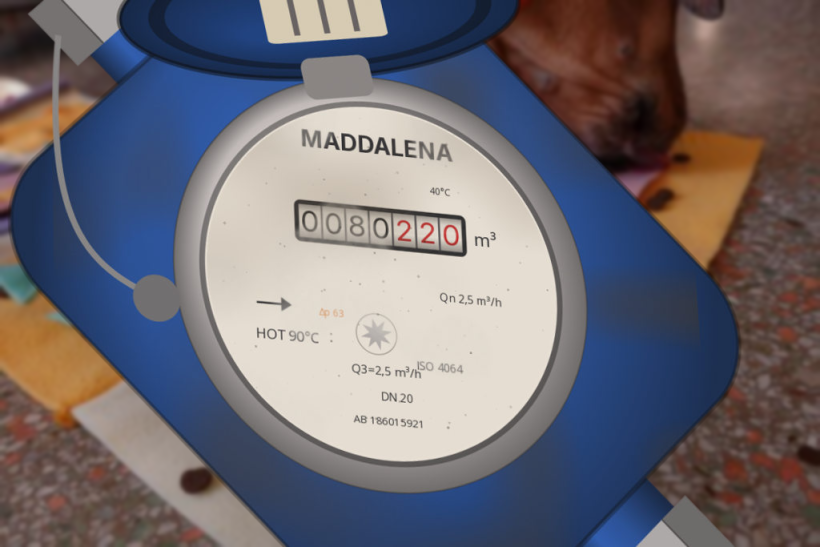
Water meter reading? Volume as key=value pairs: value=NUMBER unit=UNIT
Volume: value=80.220 unit=m³
